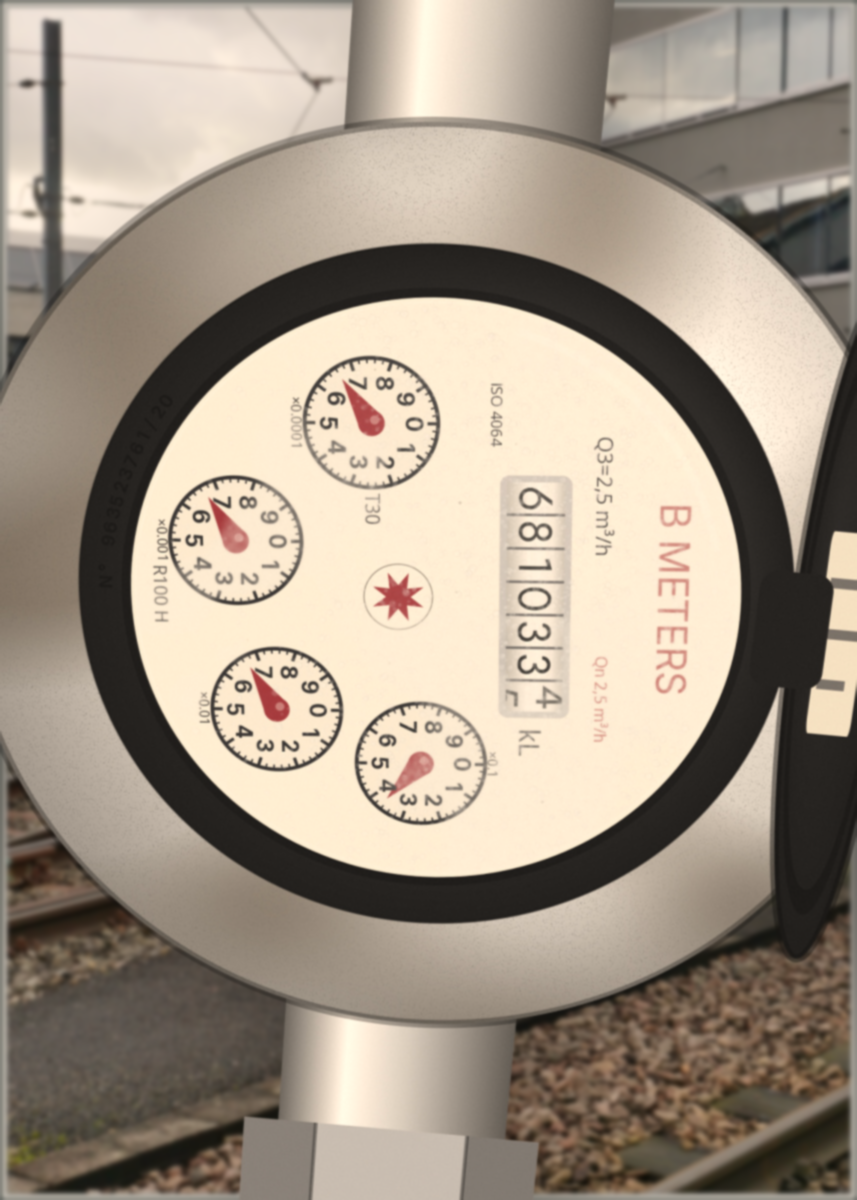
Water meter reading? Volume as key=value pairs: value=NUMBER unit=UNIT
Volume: value=6810334.3666 unit=kL
